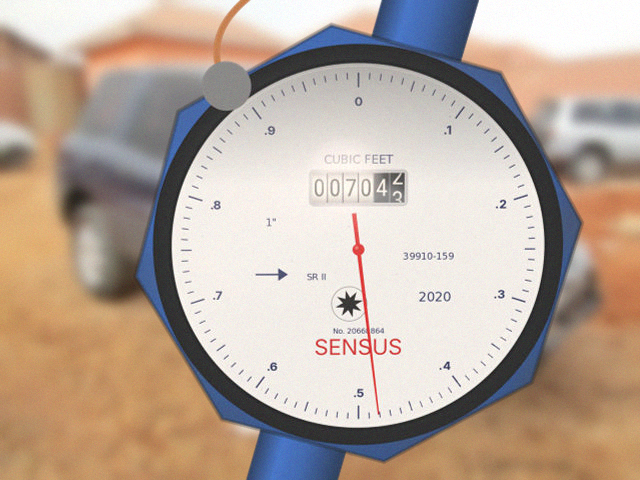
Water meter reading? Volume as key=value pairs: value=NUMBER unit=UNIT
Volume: value=7042.48 unit=ft³
